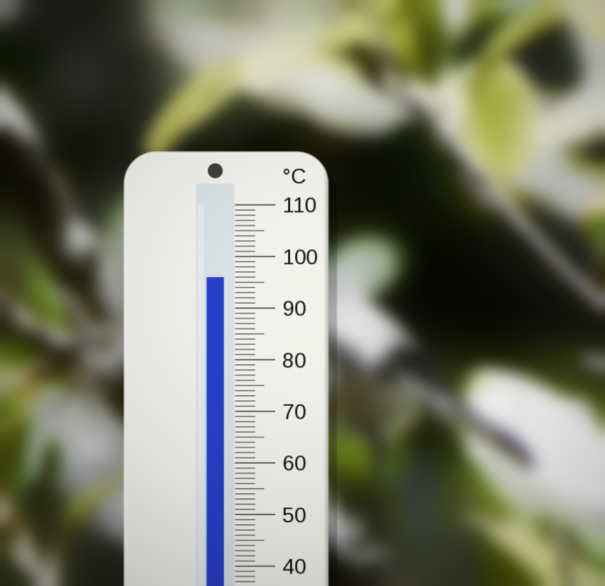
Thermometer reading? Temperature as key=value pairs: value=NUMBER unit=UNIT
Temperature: value=96 unit=°C
